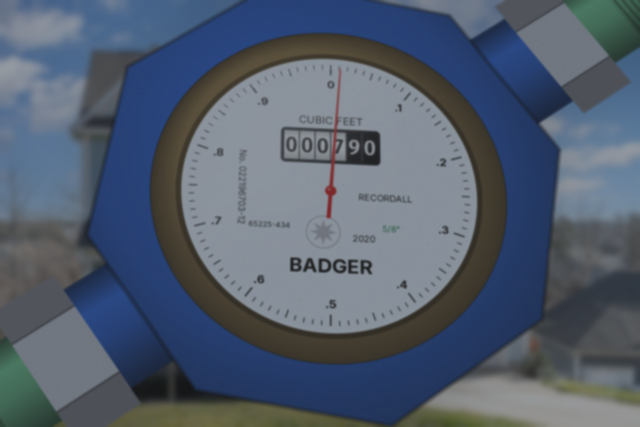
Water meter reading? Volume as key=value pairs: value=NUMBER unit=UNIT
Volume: value=790.01 unit=ft³
